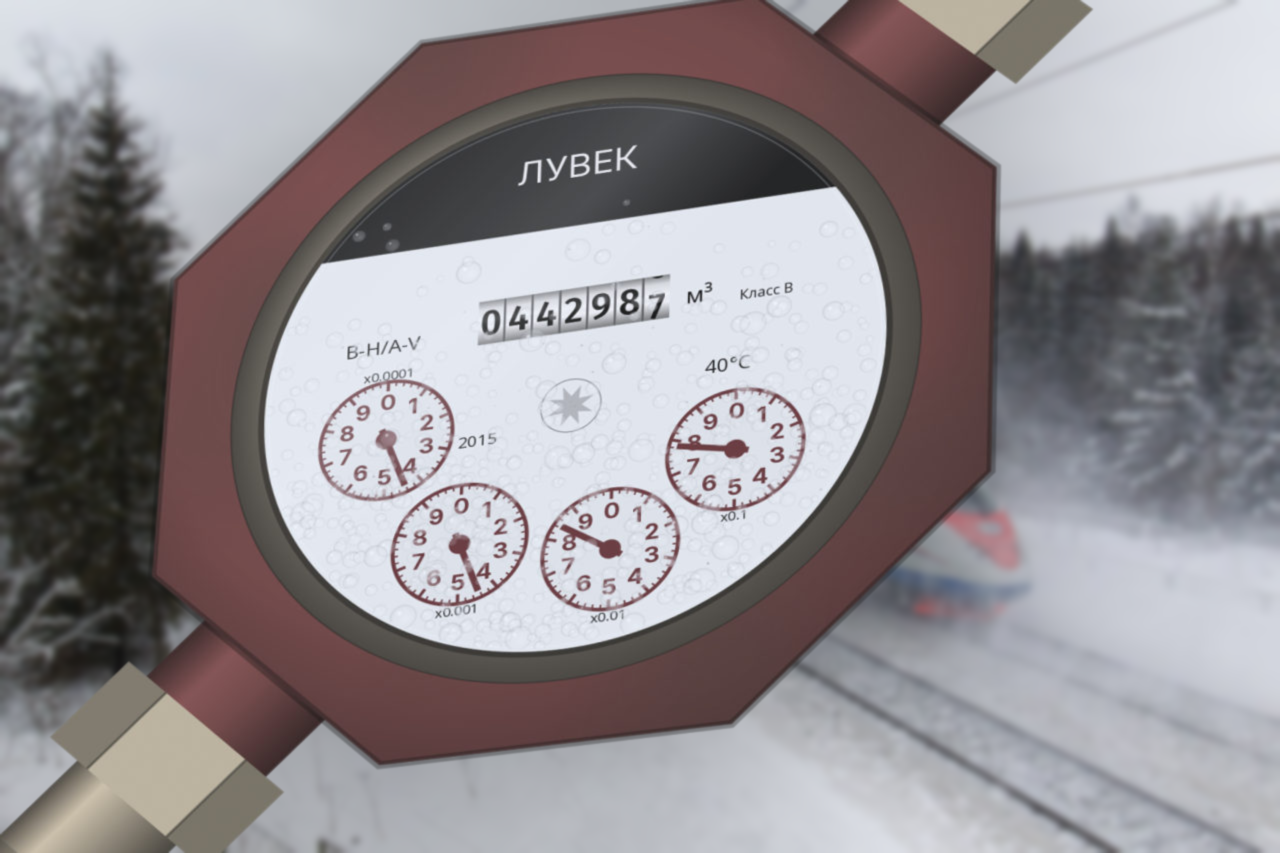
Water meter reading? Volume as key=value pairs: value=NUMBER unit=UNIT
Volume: value=442986.7844 unit=m³
